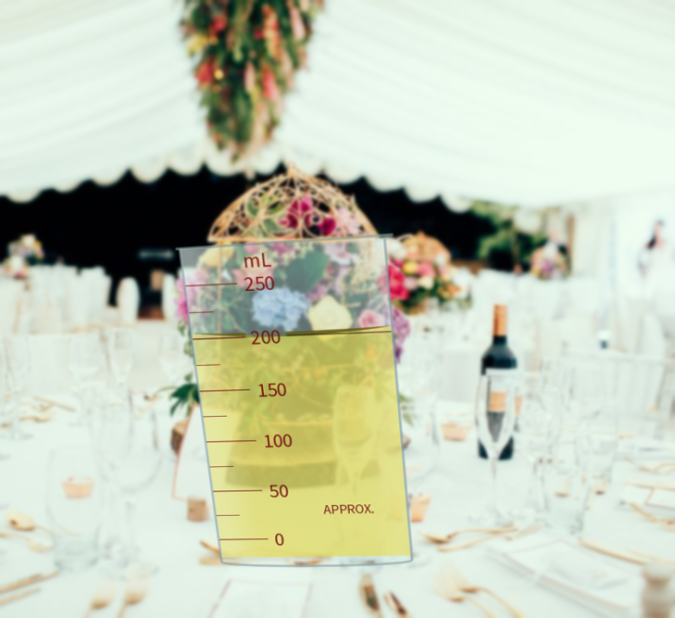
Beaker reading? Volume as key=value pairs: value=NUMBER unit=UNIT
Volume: value=200 unit=mL
